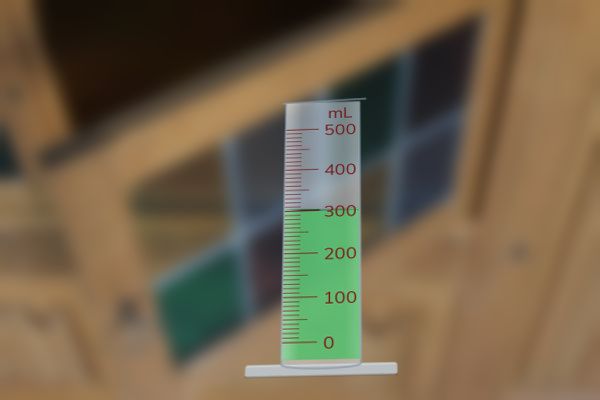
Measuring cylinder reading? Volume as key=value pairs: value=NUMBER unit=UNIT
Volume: value=300 unit=mL
